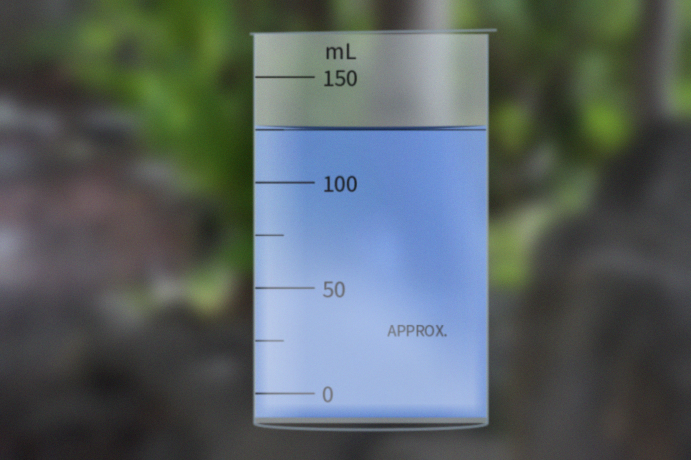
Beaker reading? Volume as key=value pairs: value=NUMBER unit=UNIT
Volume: value=125 unit=mL
